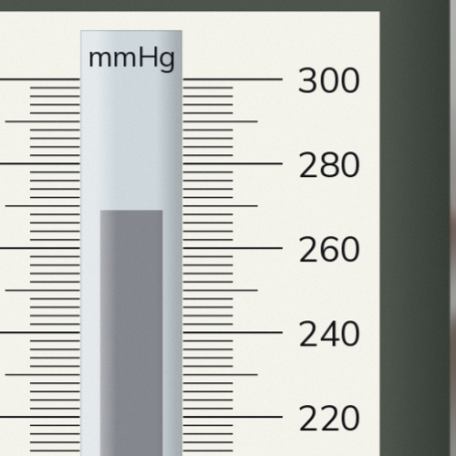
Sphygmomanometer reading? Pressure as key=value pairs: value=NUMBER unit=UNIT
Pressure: value=269 unit=mmHg
